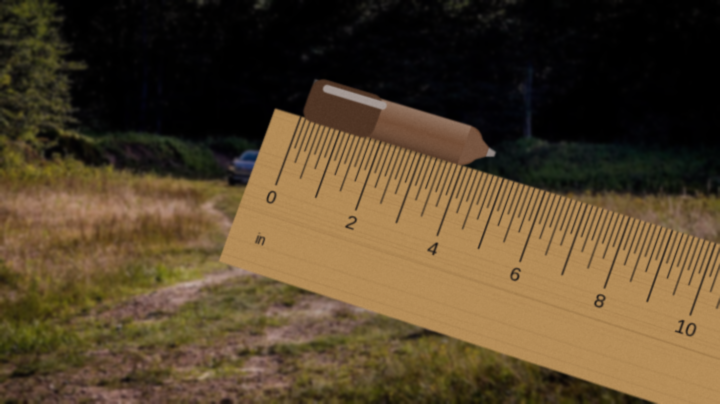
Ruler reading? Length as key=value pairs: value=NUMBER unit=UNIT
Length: value=4.625 unit=in
